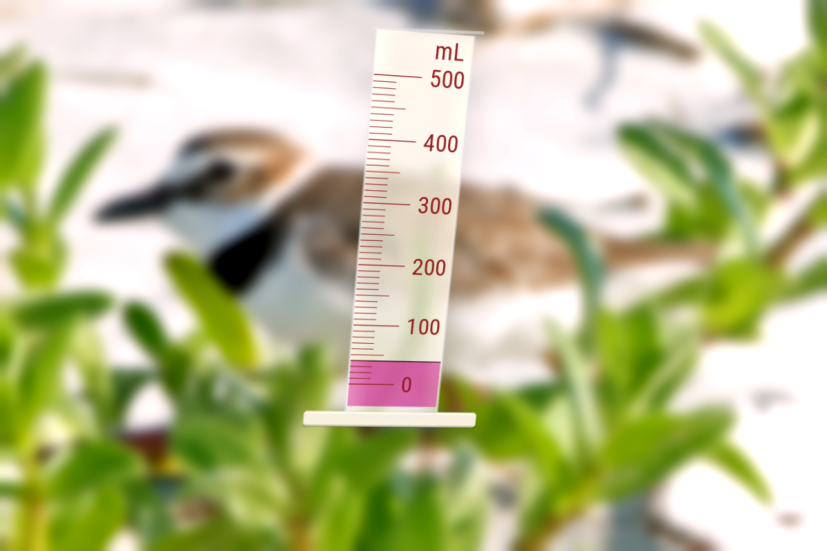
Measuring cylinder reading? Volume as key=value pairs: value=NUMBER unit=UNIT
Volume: value=40 unit=mL
